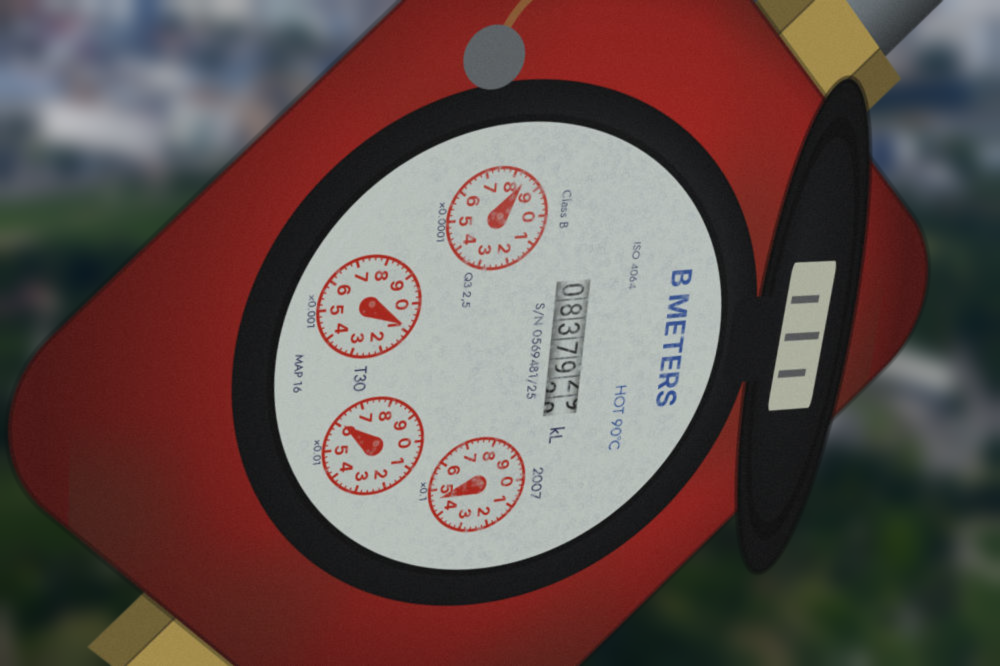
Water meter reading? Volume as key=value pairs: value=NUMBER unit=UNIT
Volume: value=837929.4608 unit=kL
